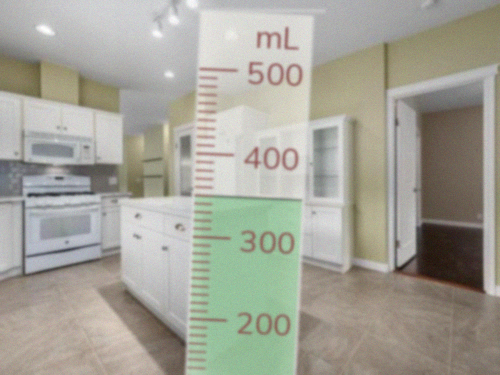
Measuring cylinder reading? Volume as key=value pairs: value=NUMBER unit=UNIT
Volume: value=350 unit=mL
